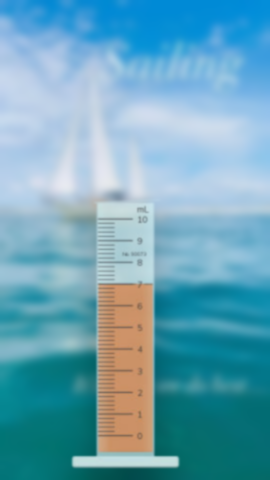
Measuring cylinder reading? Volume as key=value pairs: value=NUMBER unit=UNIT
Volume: value=7 unit=mL
